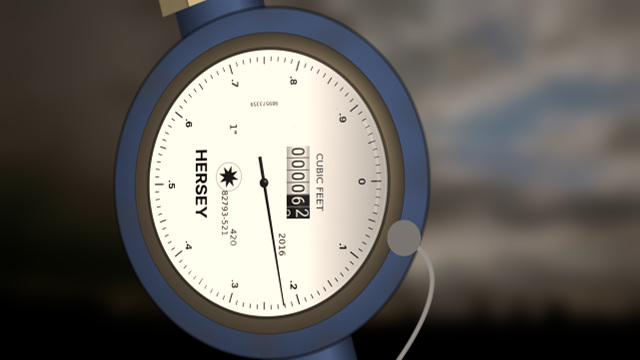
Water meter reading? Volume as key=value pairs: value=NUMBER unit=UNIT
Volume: value=62.22 unit=ft³
